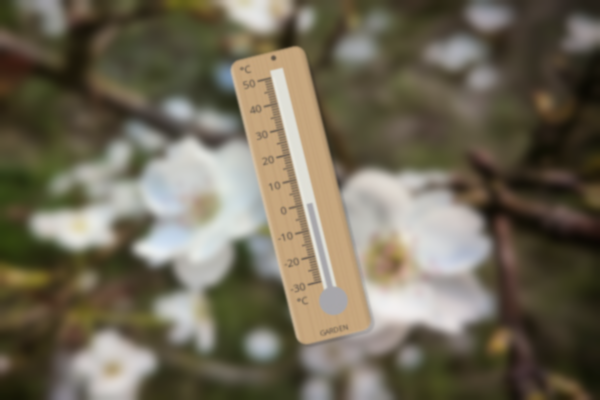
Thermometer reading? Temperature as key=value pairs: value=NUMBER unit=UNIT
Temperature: value=0 unit=°C
